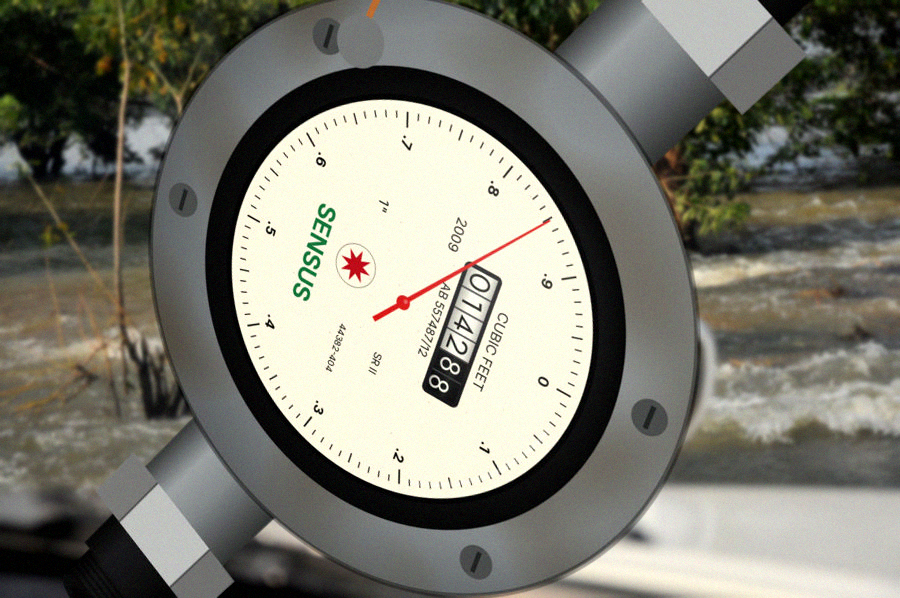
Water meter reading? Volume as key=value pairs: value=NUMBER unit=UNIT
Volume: value=14287.85 unit=ft³
